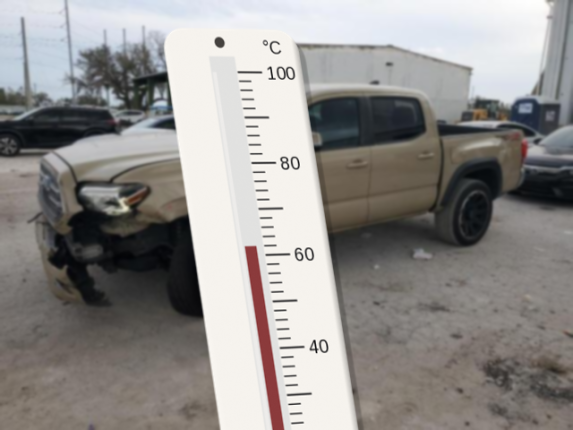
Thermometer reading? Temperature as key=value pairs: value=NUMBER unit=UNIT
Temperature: value=62 unit=°C
